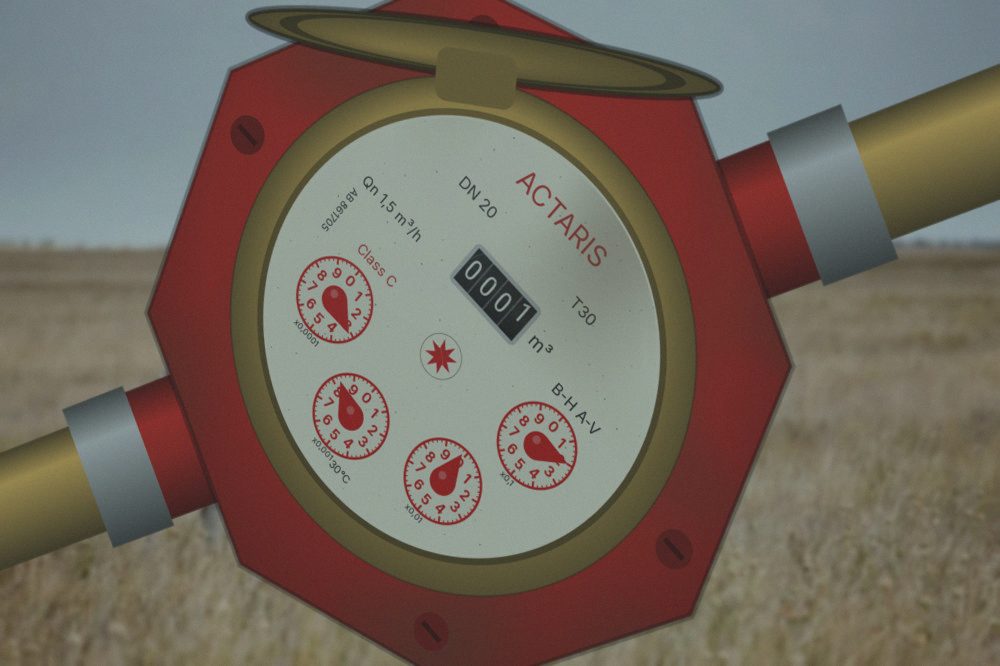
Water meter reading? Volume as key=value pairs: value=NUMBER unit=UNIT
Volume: value=1.1983 unit=m³
